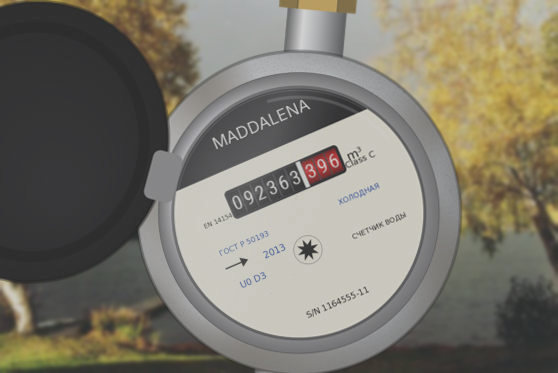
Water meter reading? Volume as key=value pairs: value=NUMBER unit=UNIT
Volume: value=92363.396 unit=m³
